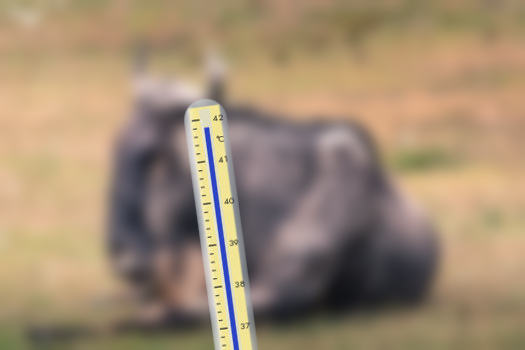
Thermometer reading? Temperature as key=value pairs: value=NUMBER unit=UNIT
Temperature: value=41.8 unit=°C
